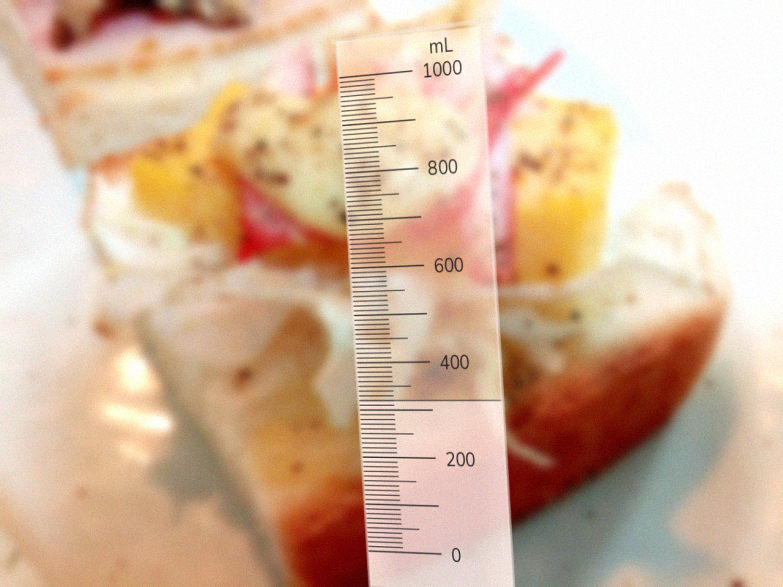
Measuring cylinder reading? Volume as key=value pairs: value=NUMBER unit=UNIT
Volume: value=320 unit=mL
